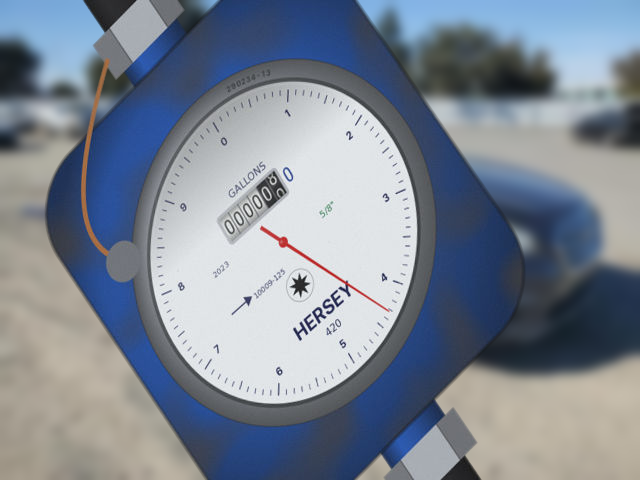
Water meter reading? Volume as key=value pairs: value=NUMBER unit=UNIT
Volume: value=84.3 unit=gal
